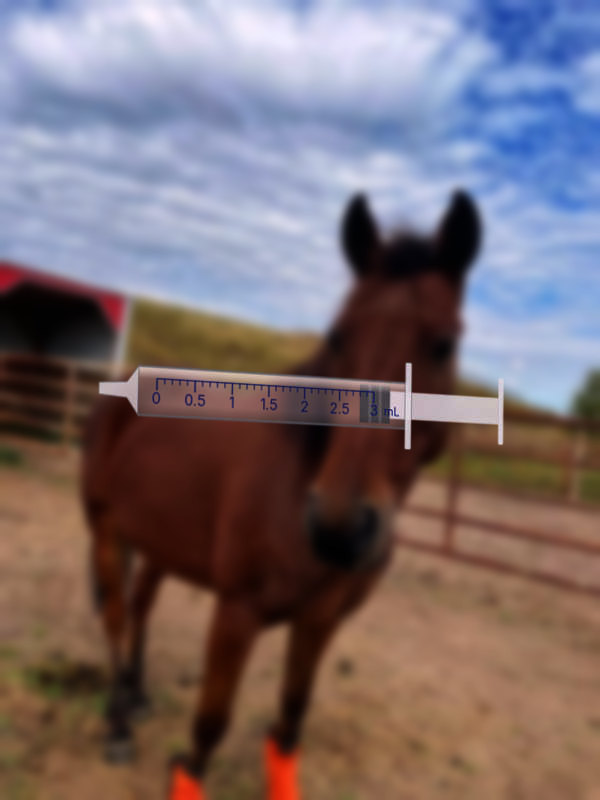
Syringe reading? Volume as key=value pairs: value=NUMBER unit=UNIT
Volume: value=2.8 unit=mL
